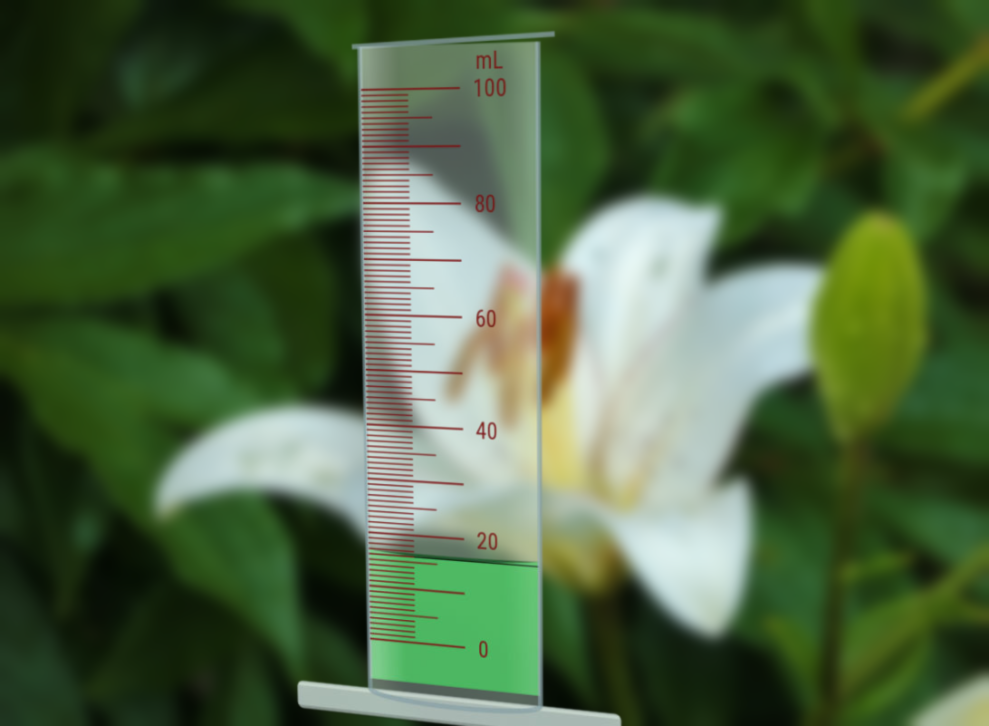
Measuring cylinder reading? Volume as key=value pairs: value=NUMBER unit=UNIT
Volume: value=16 unit=mL
